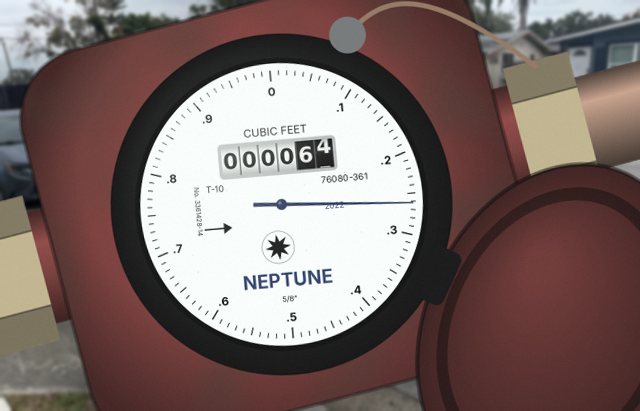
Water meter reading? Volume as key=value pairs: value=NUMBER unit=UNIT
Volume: value=64.26 unit=ft³
